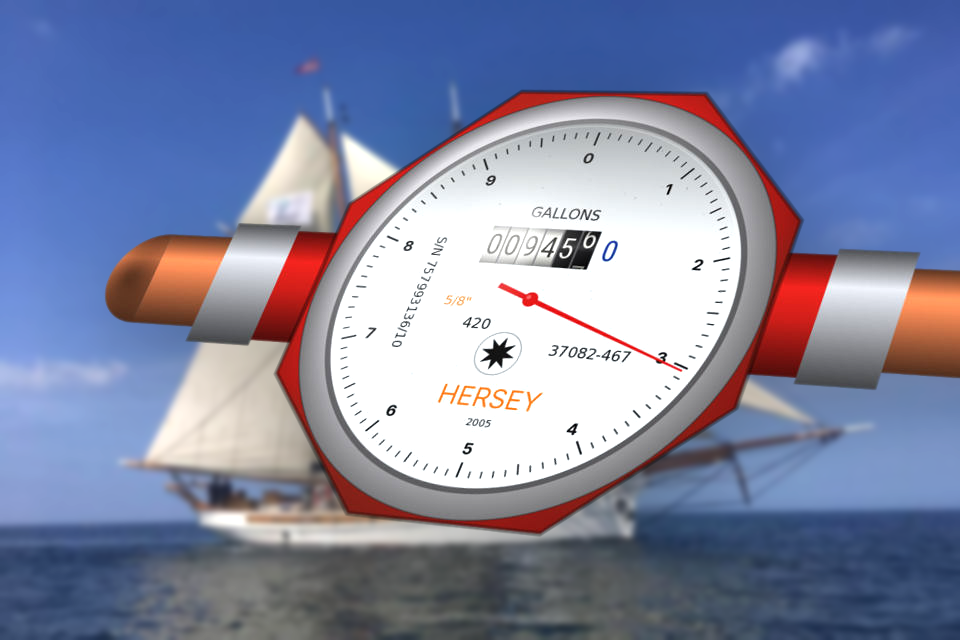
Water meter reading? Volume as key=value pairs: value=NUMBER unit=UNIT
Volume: value=94563.0 unit=gal
